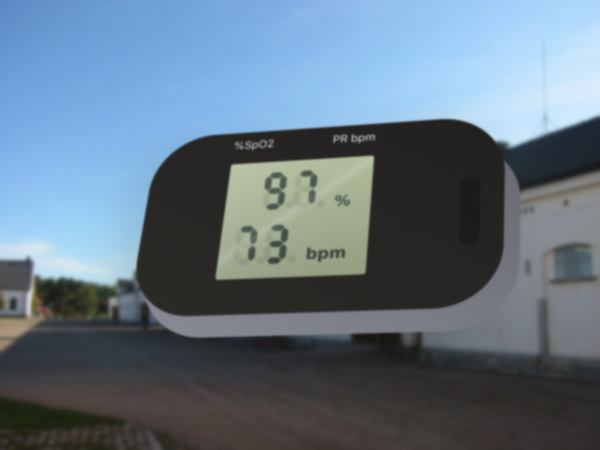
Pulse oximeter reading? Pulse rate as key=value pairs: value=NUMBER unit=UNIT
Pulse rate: value=73 unit=bpm
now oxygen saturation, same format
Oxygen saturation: value=97 unit=%
